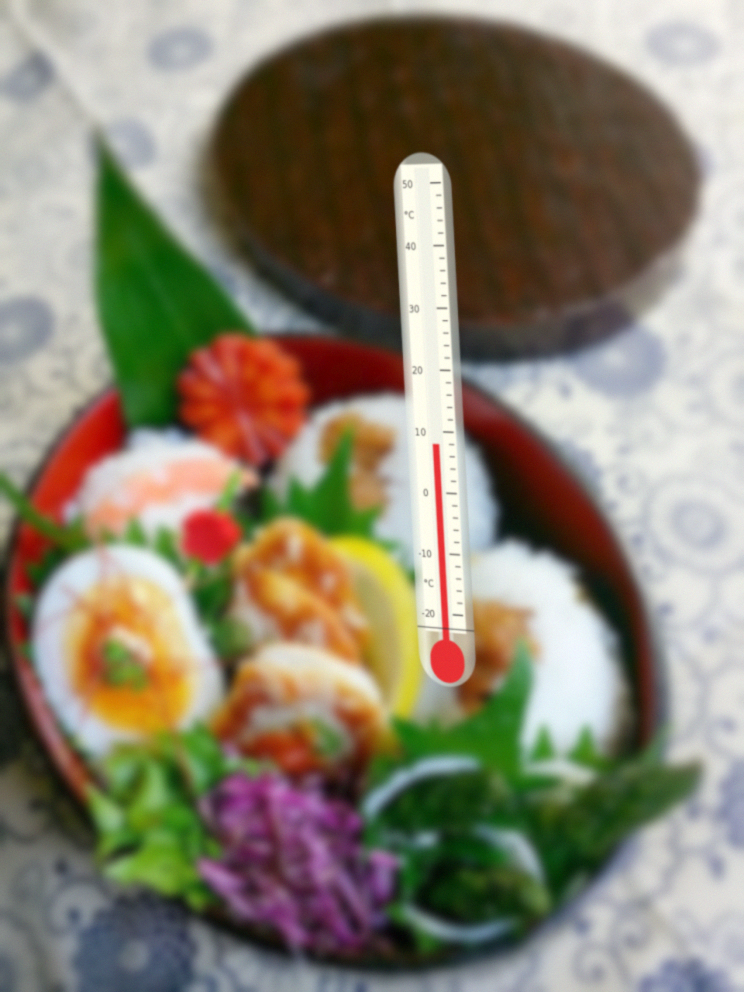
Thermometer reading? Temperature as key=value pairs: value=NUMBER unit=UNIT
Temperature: value=8 unit=°C
